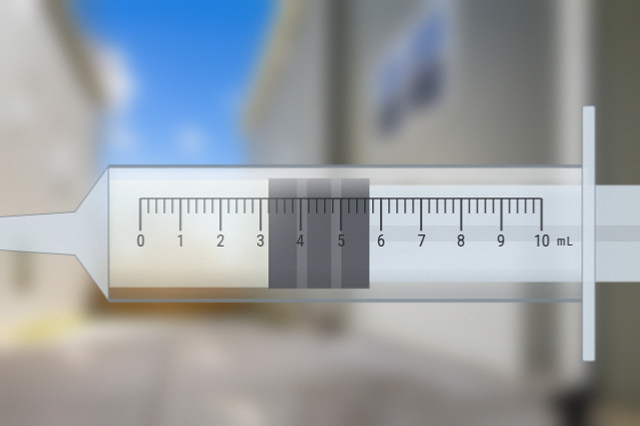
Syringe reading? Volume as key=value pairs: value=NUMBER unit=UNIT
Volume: value=3.2 unit=mL
